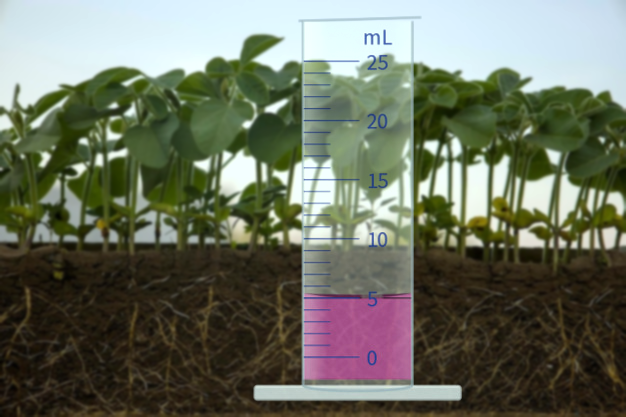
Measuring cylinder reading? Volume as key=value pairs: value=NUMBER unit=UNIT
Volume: value=5 unit=mL
